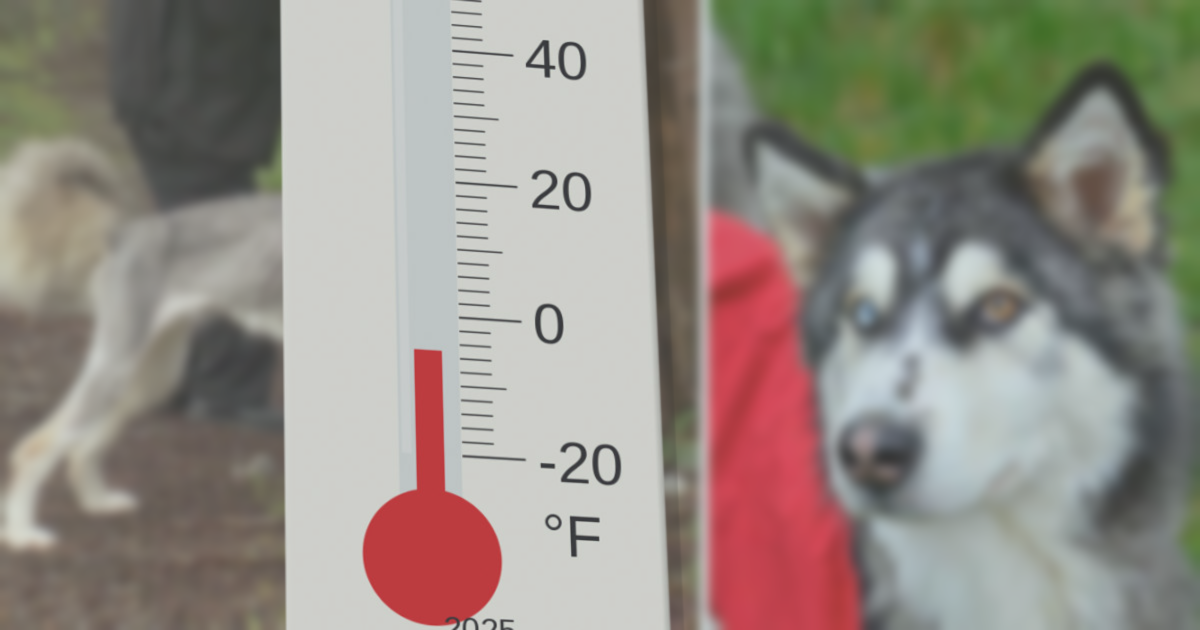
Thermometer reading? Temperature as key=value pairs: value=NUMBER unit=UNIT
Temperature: value=-5 unit=°F
